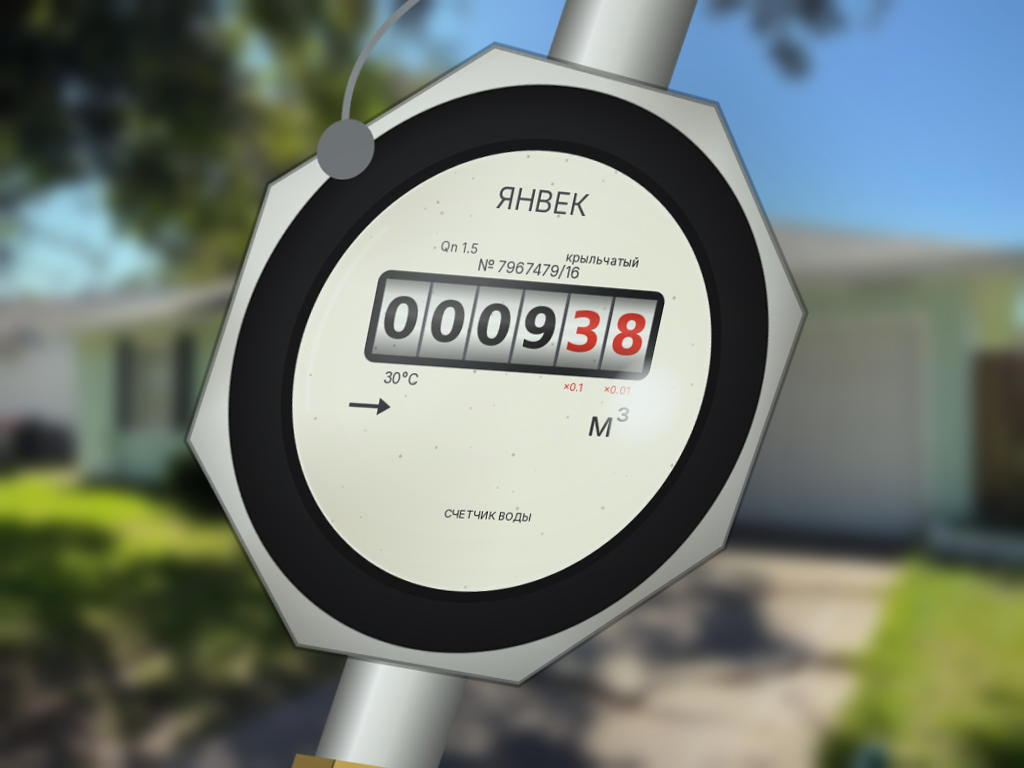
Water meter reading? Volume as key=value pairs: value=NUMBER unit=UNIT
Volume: value=9.38 unit=m³
